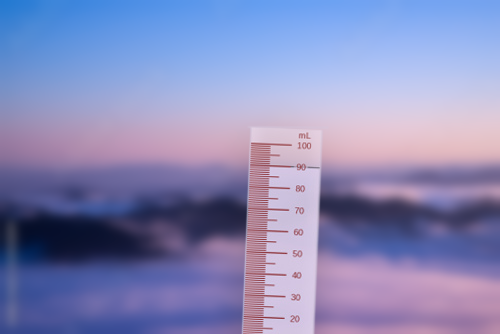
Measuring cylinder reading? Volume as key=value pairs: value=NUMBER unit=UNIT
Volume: value=90 unit=mL
